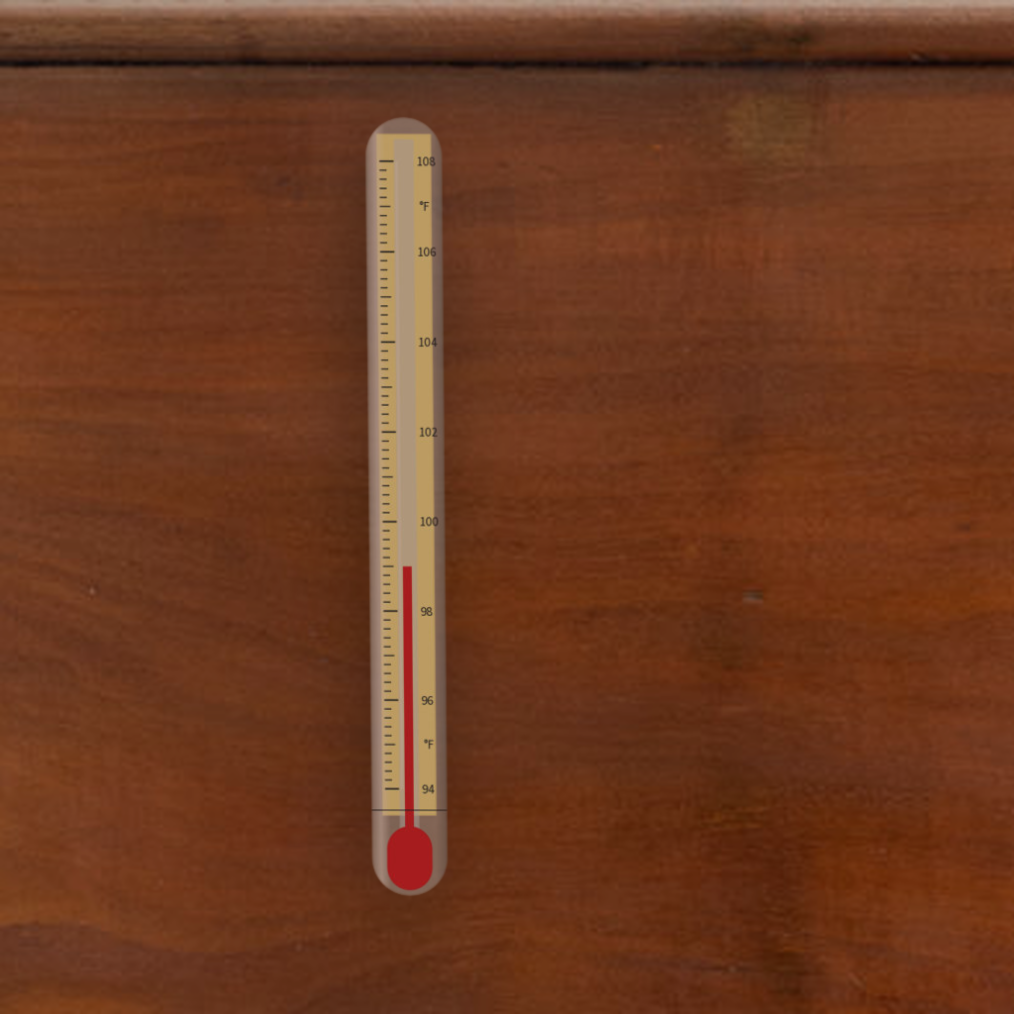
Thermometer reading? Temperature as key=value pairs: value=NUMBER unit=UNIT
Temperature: value=99 unit=°F
